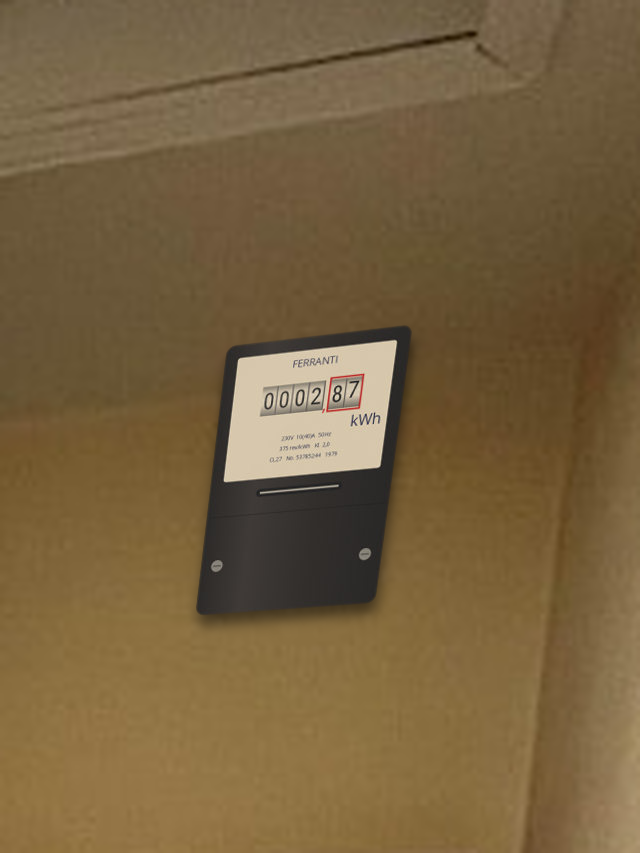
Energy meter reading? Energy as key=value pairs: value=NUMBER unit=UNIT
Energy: value=2.87 unit=kWh
